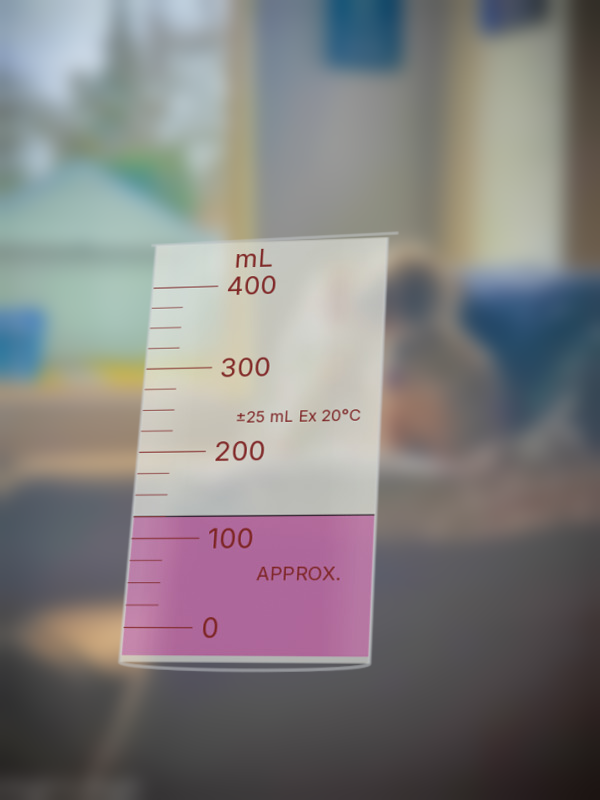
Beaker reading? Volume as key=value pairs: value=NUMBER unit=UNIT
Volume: value=125 unit=mL
